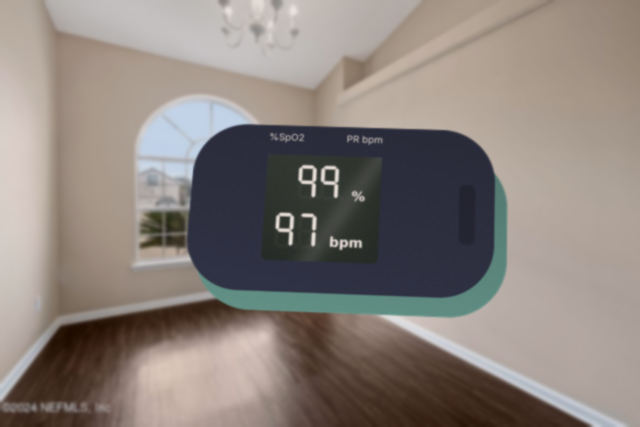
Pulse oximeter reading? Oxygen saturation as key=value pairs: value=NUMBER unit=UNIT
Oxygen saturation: value=99 unit=%
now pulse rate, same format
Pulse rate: value=97 unit=bpm
